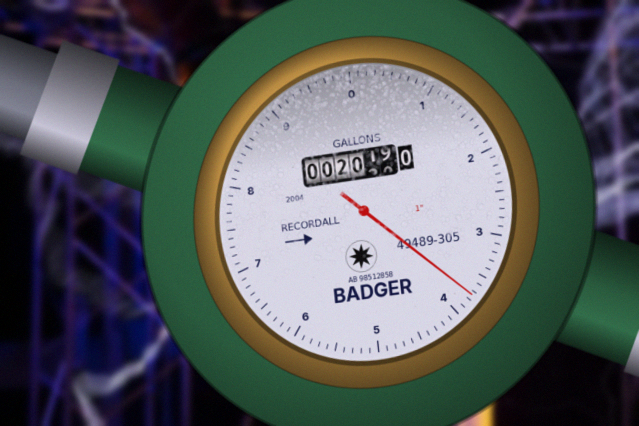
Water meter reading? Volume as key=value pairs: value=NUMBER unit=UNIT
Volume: value=20193.7 unit=gal
